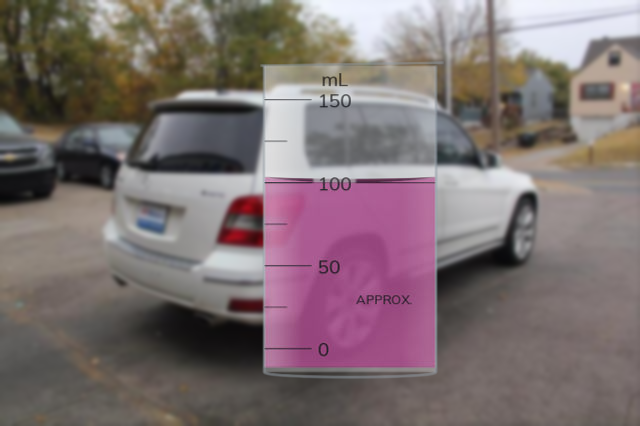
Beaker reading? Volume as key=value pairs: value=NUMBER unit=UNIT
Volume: value=100 unit=mL
